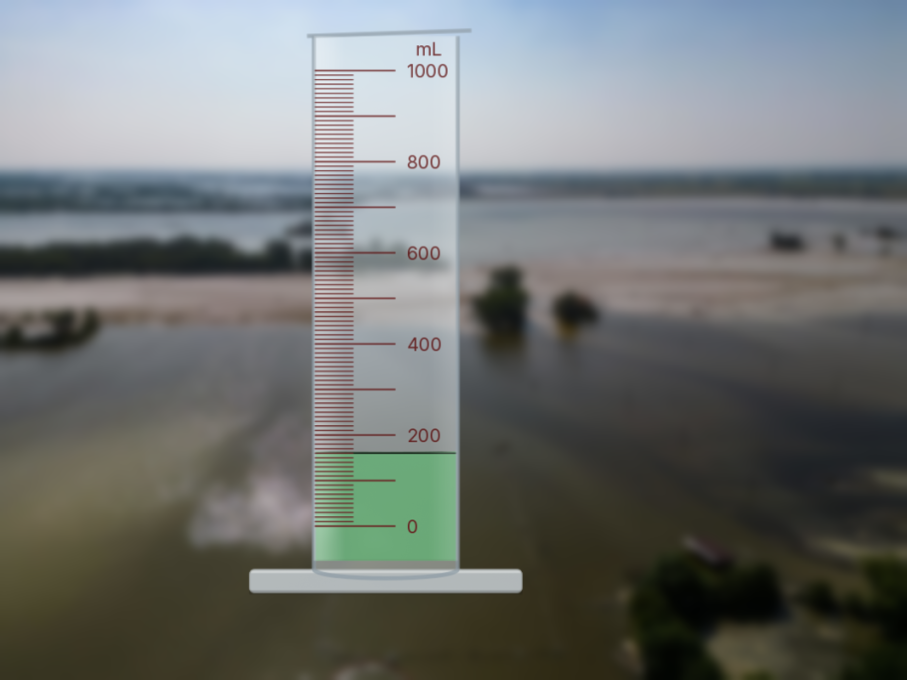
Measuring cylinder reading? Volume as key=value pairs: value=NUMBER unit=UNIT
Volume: value=160 unit=mL
